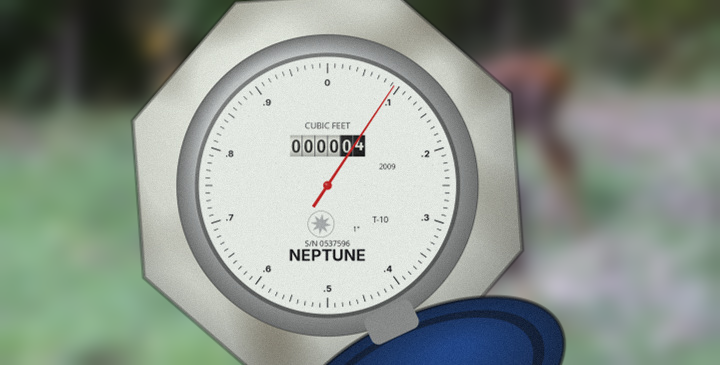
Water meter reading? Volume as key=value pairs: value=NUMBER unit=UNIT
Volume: value=4.09 unit=ft³
